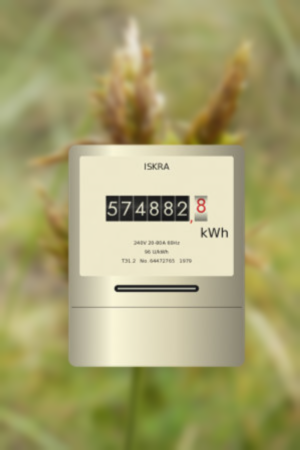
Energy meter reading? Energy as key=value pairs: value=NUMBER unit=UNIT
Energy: value=574882.8 unit=kWh
